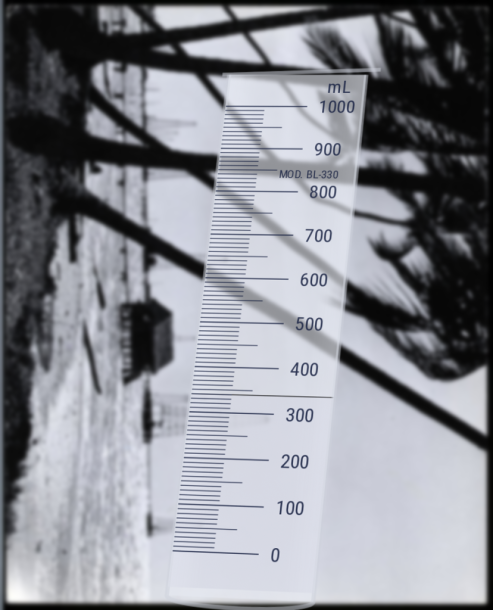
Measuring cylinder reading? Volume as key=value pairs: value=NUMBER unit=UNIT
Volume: value=340 unit=mL
